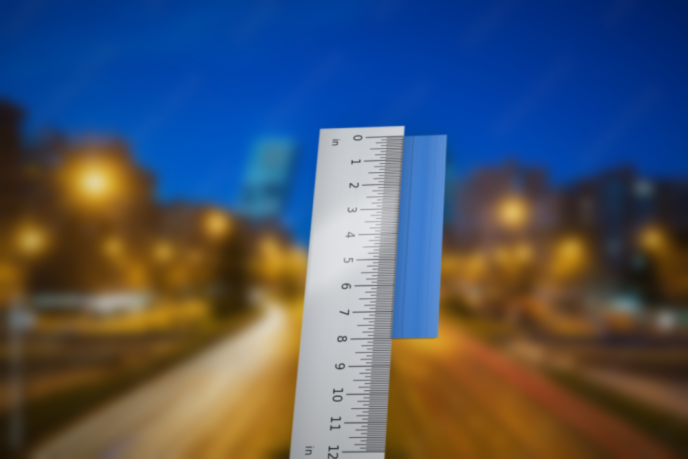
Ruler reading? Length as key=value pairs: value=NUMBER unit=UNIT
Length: value=8 unit=in
